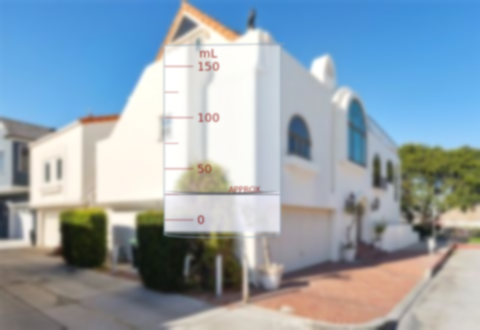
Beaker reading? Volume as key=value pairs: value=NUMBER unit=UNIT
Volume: value=25 unit=mL
